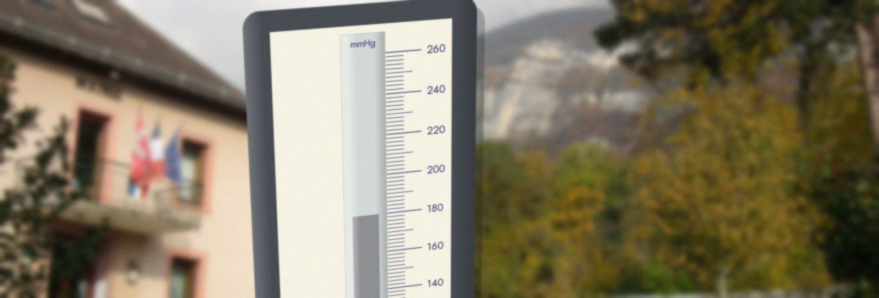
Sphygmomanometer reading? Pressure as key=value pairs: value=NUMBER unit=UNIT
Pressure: value=180 unit=mmHg
